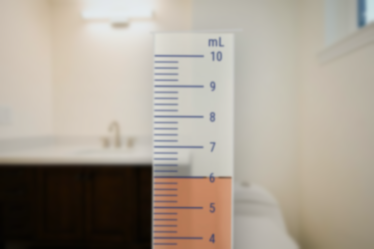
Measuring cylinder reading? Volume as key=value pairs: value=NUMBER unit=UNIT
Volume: value=6 unit=mL
